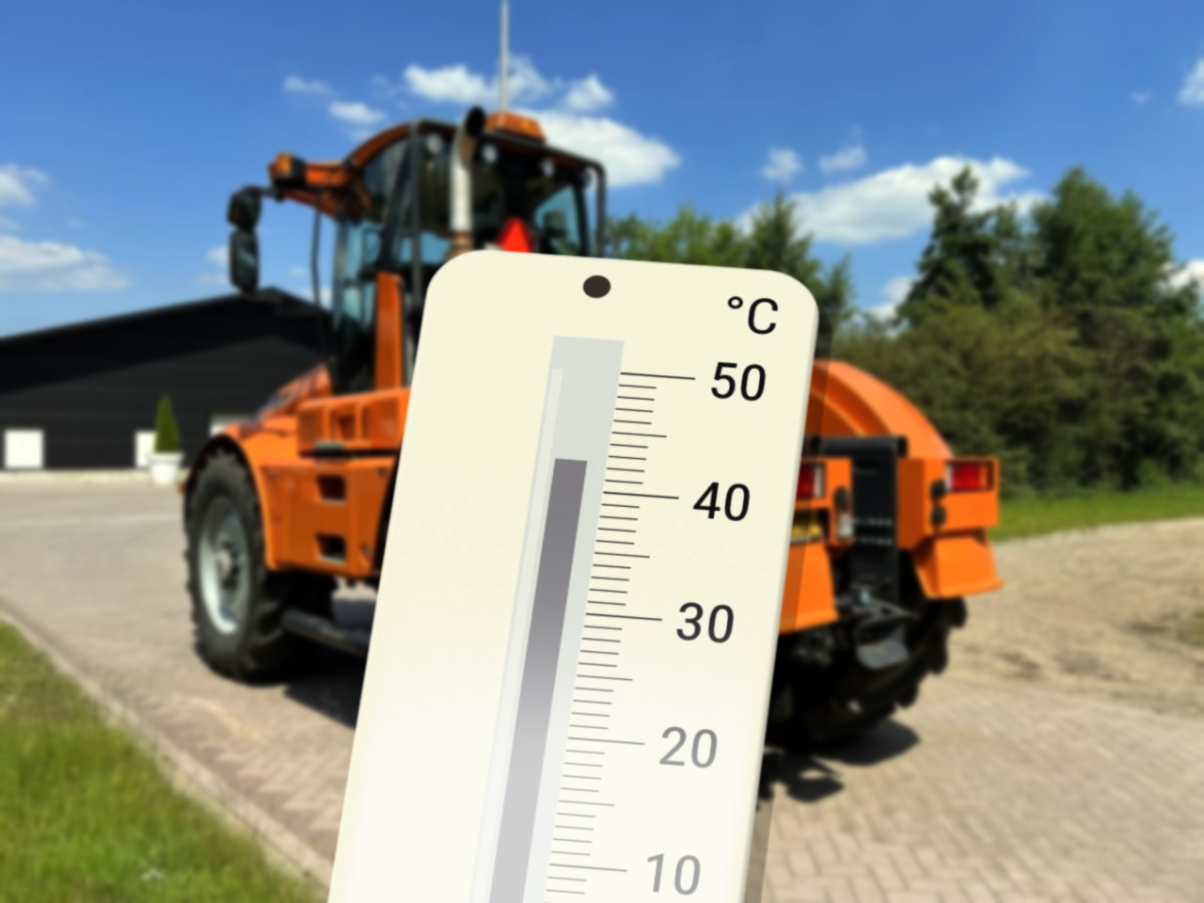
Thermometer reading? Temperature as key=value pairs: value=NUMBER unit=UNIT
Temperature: value=42.5 unit=°C
